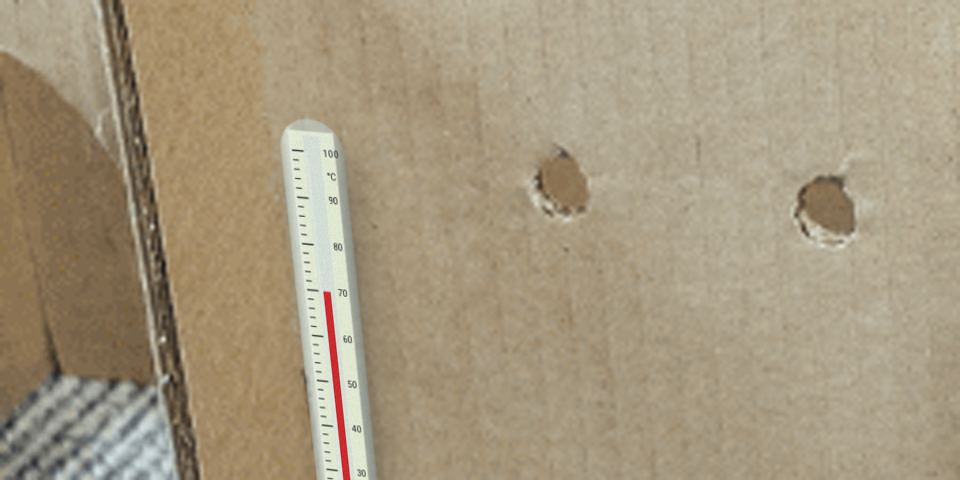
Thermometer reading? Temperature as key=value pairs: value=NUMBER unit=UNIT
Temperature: value=70 unit=°C
